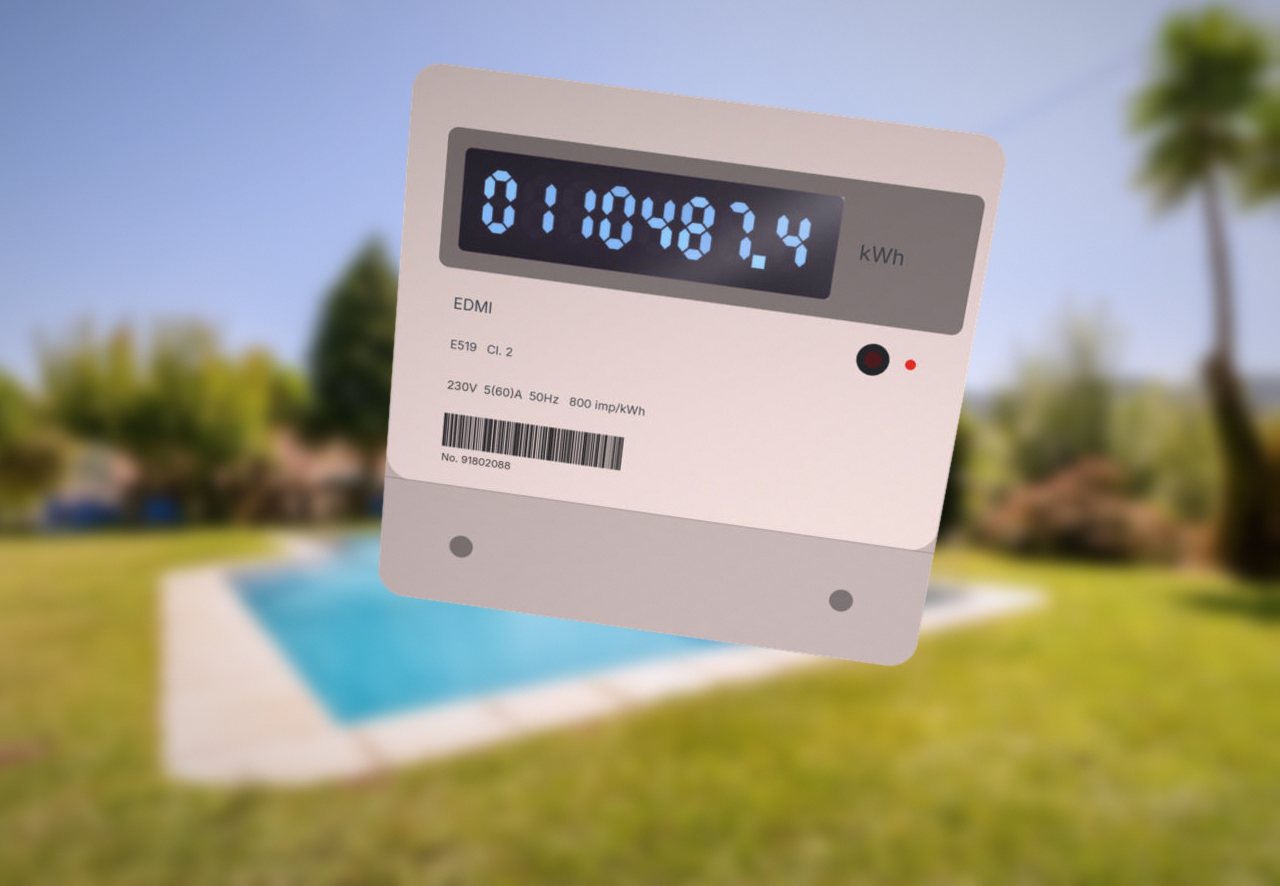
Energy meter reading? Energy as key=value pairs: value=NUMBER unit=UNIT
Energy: value=110487.4 unit=kWh
